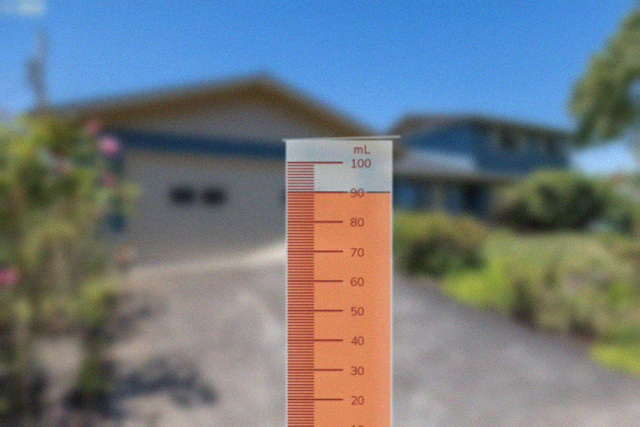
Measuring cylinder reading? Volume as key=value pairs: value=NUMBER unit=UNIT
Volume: value=90 unit=mL
